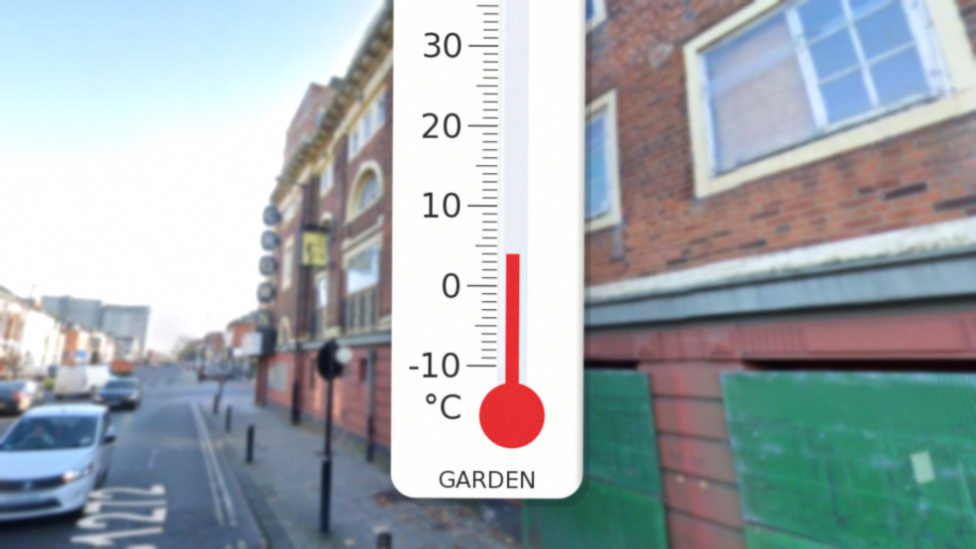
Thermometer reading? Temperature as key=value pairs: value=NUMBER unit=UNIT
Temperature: value=4 unit=°C
